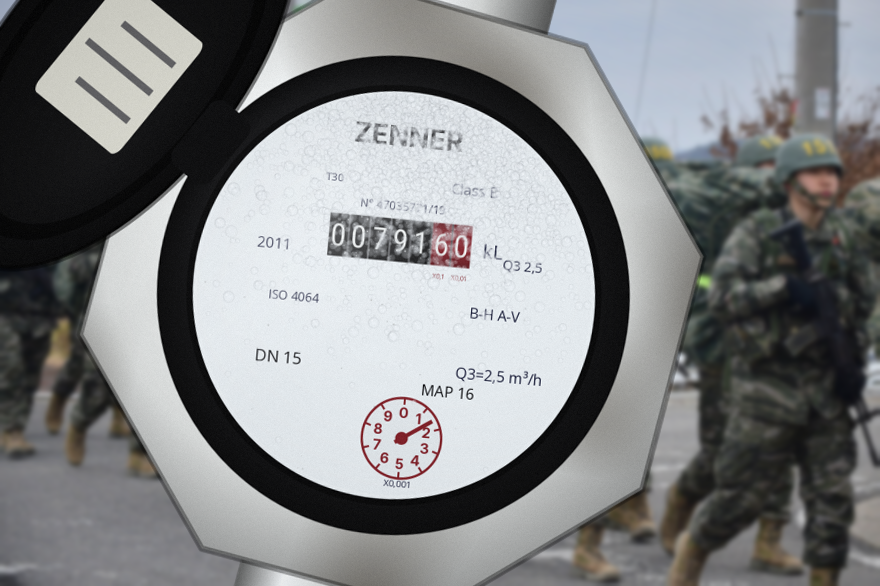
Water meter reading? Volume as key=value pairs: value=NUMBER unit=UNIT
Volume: value=791.601 unit=kL
